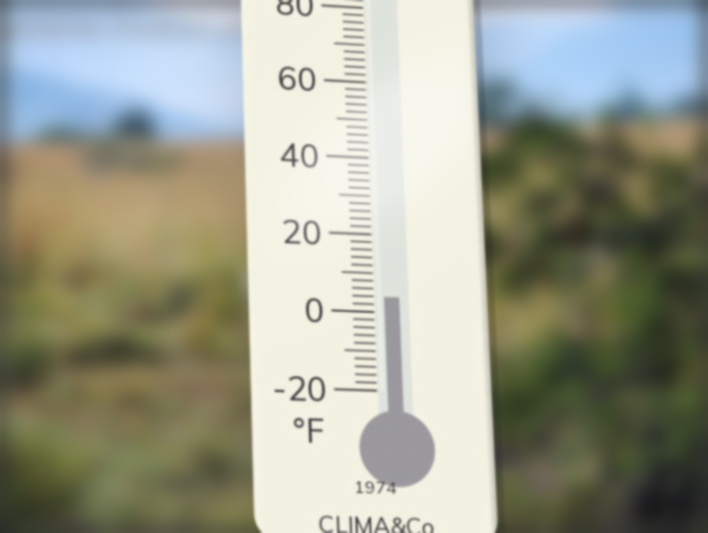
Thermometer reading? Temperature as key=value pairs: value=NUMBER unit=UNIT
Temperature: value=4 unit=°F
